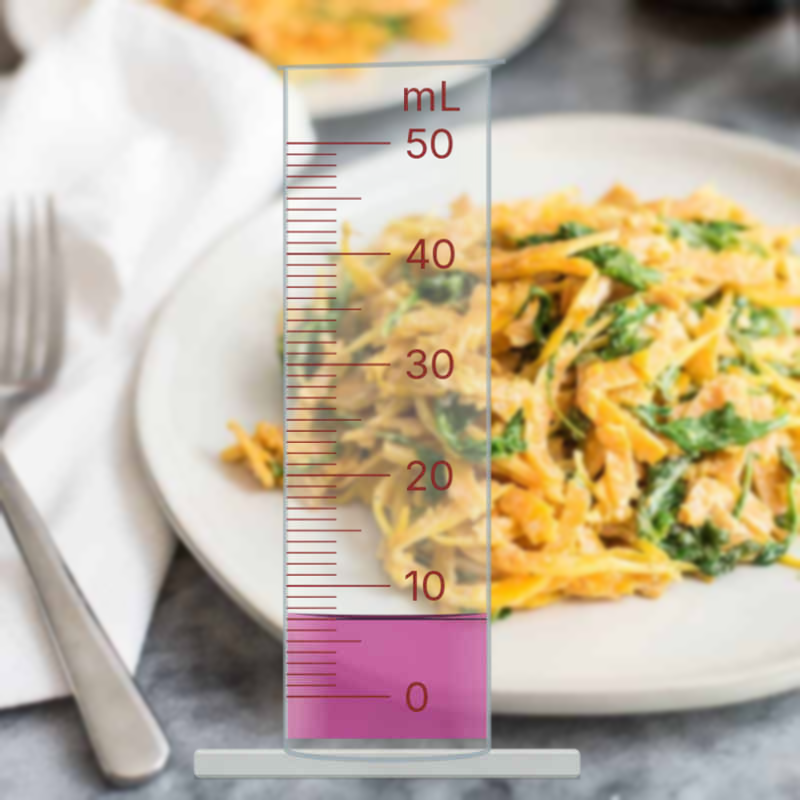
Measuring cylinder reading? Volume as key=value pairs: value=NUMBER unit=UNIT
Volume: value=7 unit=mL
